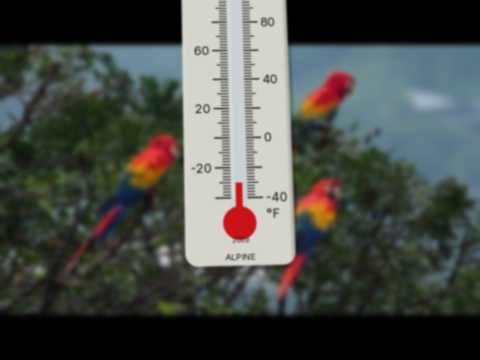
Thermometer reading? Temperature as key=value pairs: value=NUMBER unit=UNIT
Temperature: value=-30 unit=°F
